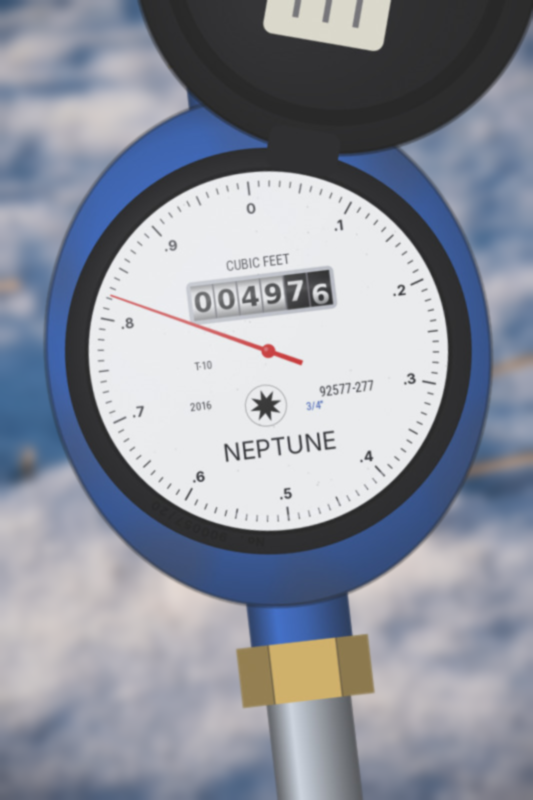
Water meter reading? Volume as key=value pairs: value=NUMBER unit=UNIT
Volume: value=4975.82 unit=ft³
